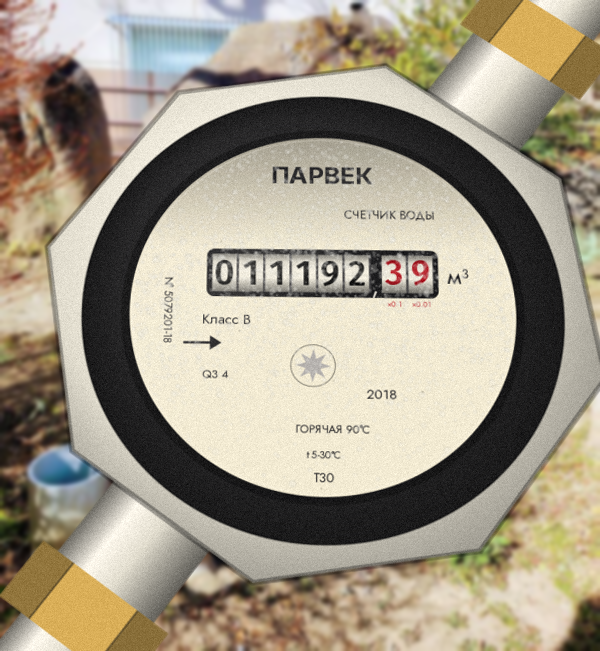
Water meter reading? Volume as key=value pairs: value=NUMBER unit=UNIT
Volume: value=11192.39 unit=m³
